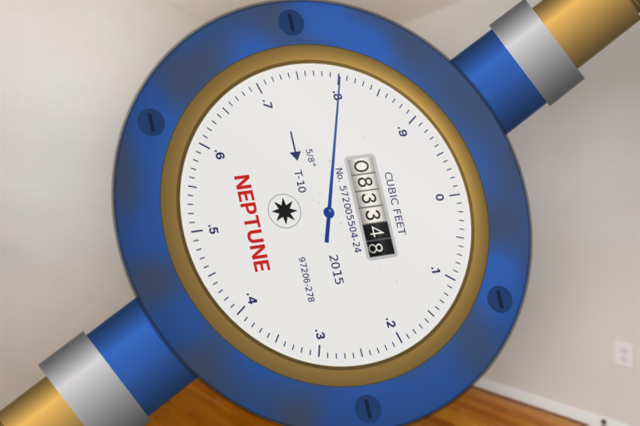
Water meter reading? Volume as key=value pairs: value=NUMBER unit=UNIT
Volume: value=83347.80 unit=ft³
